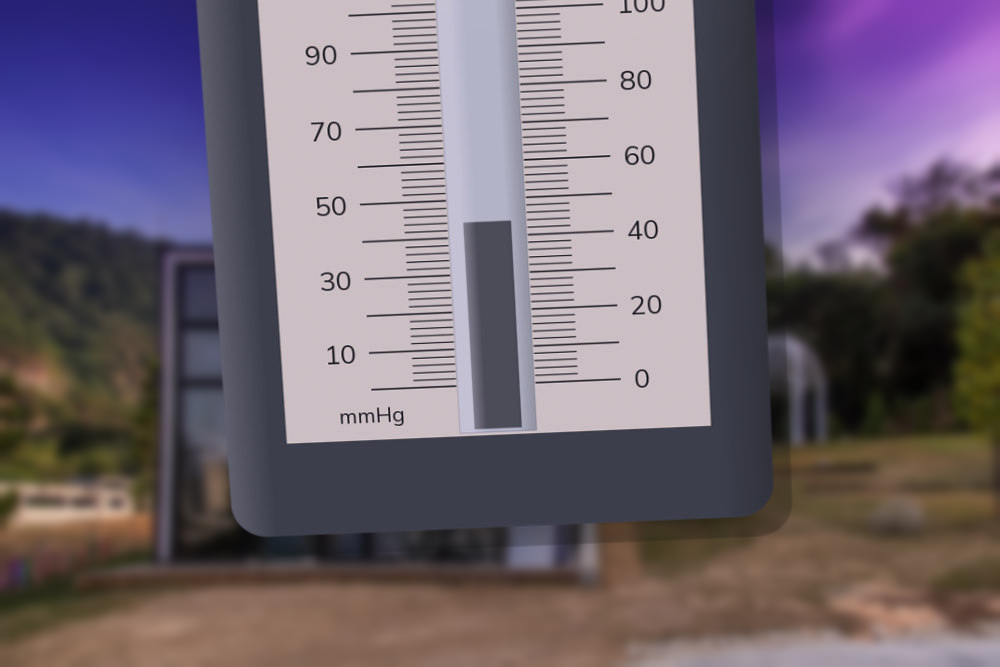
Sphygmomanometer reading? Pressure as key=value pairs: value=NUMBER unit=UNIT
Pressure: value=44 unit=mmHg
